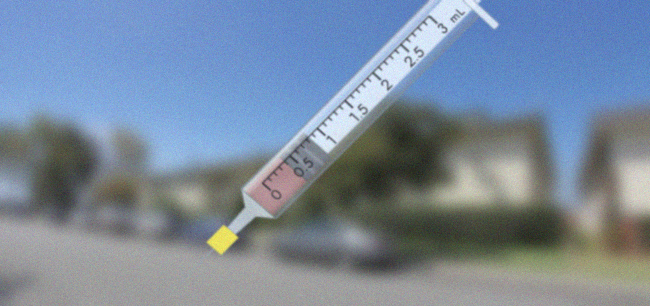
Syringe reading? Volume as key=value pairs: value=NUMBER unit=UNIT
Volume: value=0.4 unit=mL
